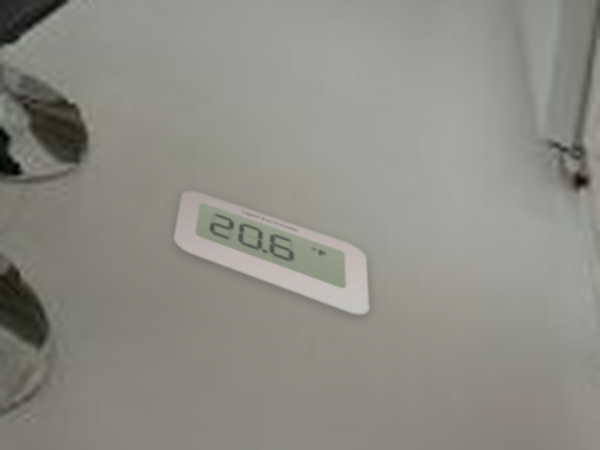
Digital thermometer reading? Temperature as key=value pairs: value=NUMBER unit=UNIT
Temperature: value=20.6 unit=°F
